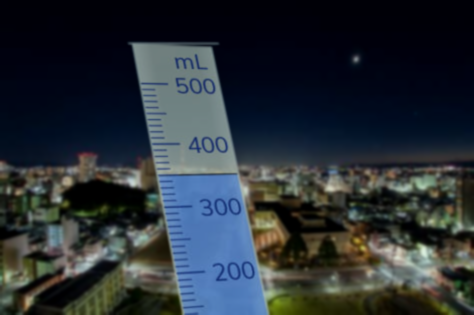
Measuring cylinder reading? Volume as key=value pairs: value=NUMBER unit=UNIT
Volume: value=350 unit=mL
